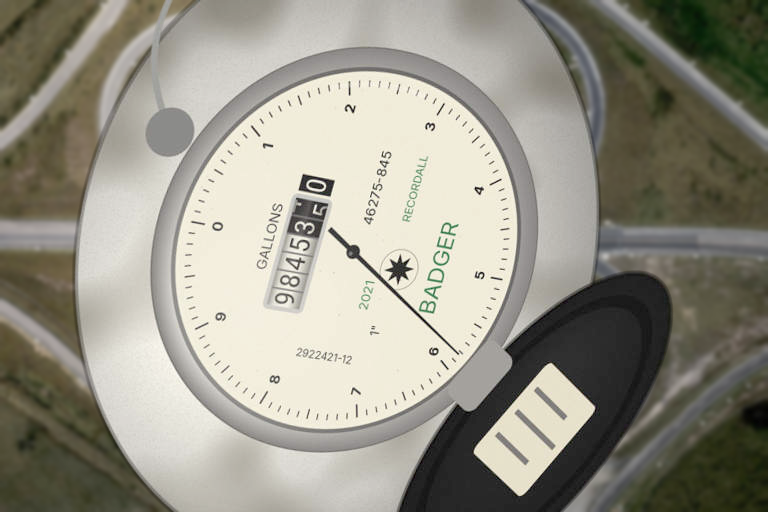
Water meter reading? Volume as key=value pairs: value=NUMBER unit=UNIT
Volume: value=9845345.8 unit=gal
